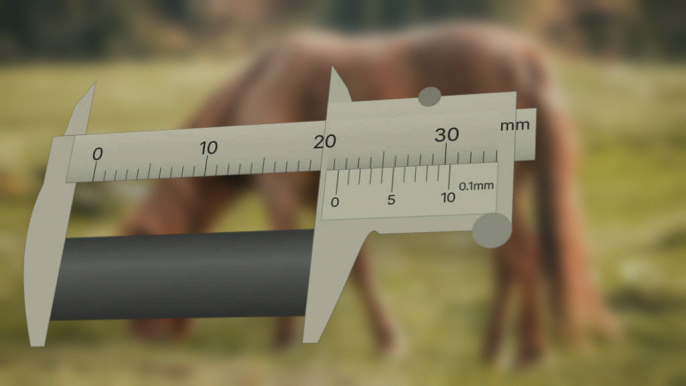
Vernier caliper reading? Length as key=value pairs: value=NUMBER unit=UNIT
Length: value=21.4 unit=mm
